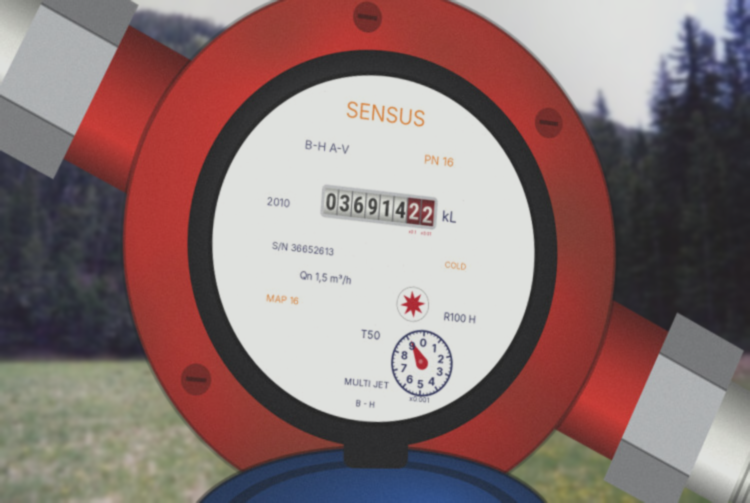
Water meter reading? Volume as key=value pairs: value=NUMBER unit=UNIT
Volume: value=36914.219 unit=kL
